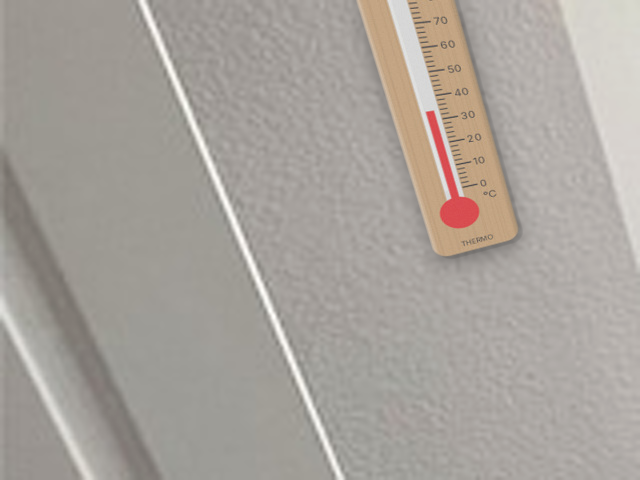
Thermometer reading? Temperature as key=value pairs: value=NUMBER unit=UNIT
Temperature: value=34 unit=°C
